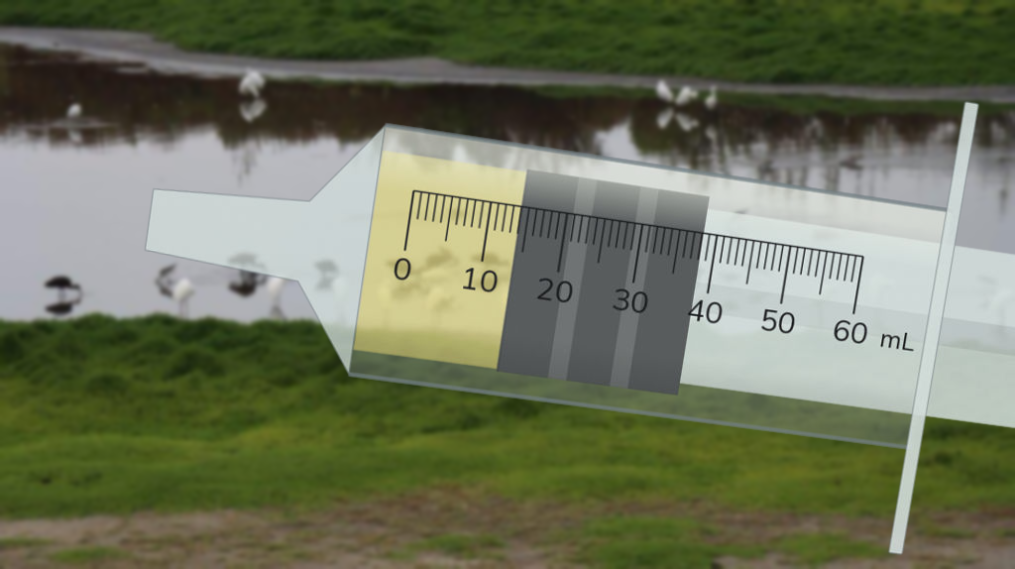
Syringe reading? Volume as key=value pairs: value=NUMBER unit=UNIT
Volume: value=14 unit=mL
